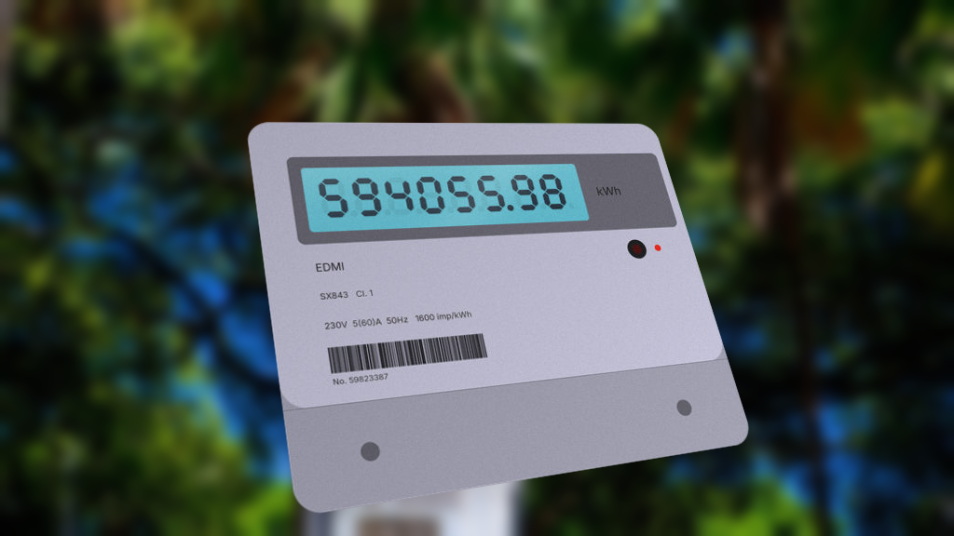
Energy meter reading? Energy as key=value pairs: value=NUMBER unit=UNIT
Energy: value=594055.98 unit=kWh
